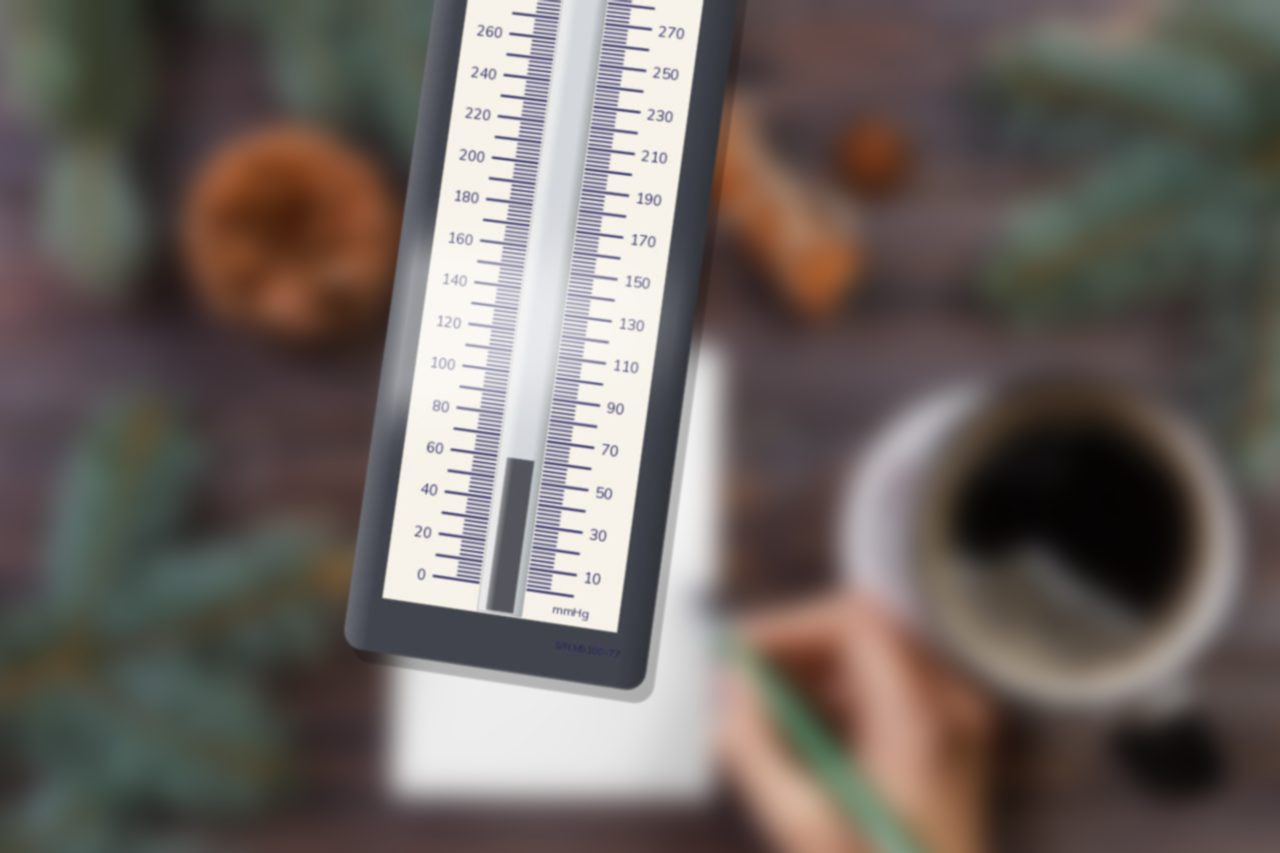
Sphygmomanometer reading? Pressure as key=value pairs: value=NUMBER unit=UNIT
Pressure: value=60 unit=mmHg
